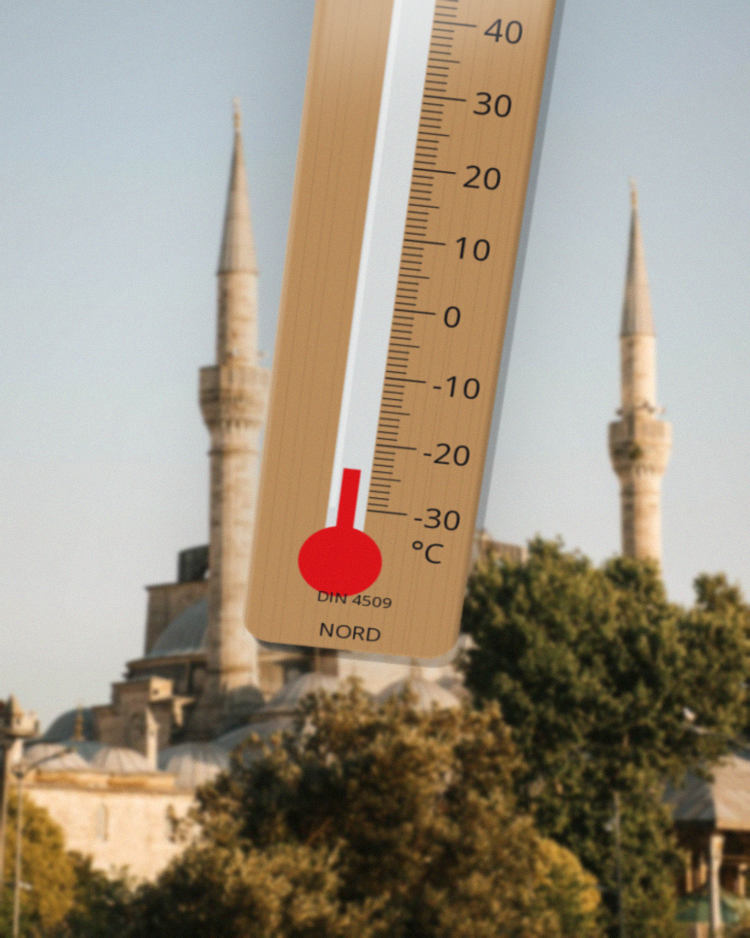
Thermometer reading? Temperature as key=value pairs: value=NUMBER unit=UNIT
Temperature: value=-24 unit=°C
